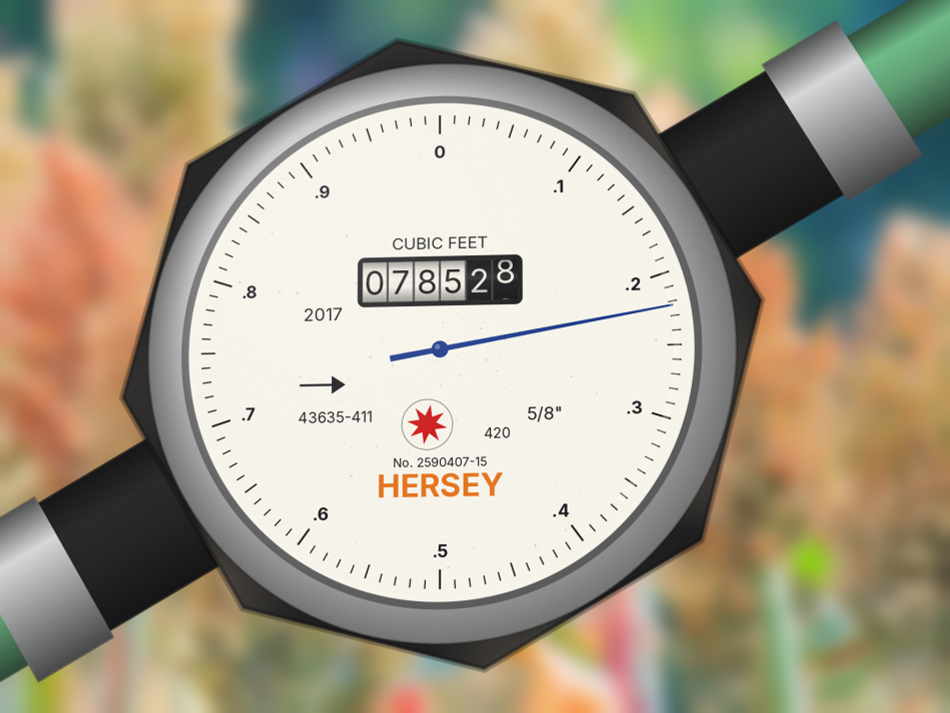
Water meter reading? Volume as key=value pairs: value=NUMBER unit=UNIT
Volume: value=78528.22 unit=ft³
